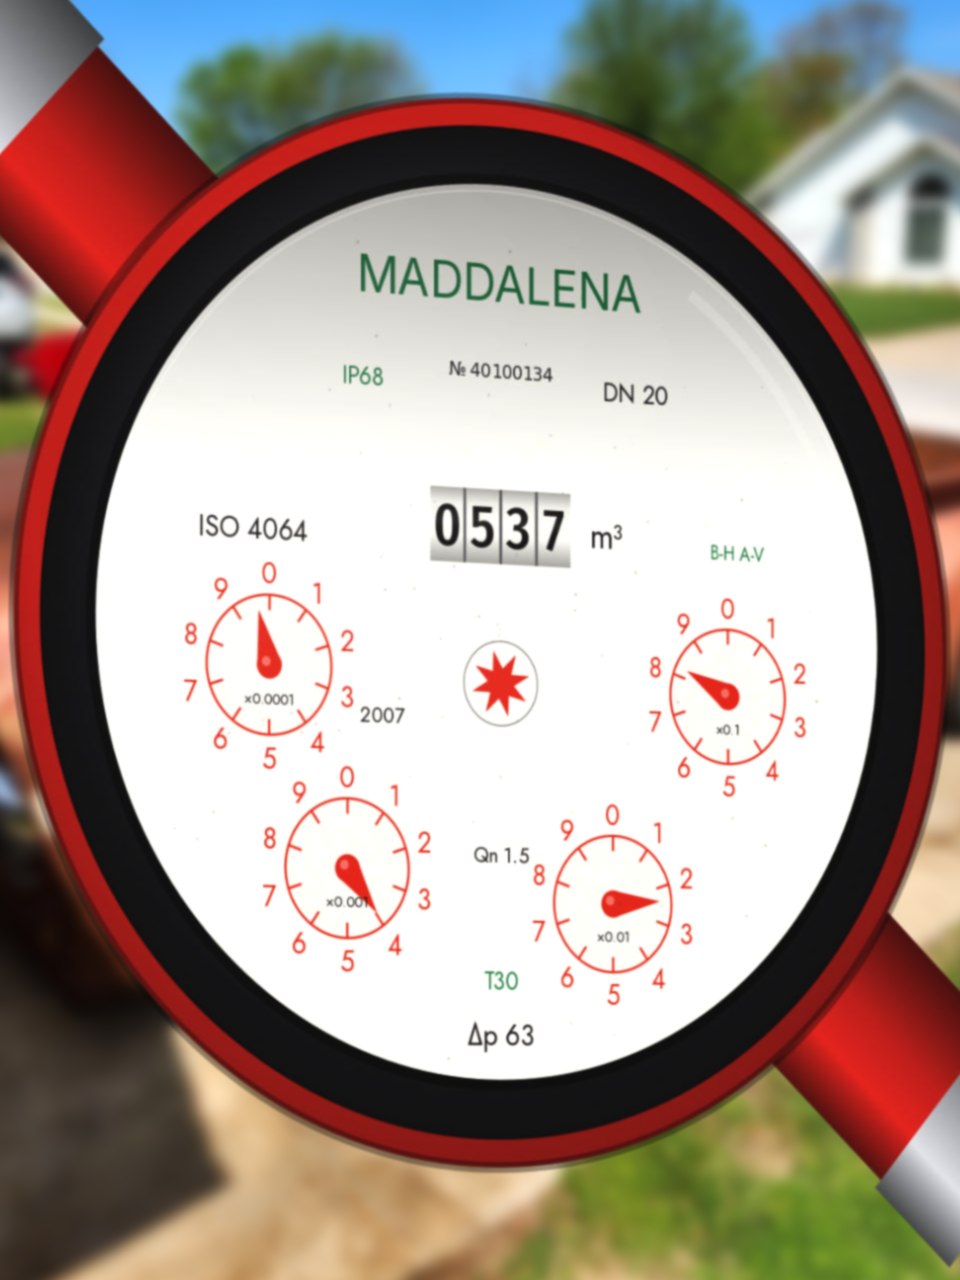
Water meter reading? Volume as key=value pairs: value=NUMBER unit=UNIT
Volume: value=537.8239 unit=m³
